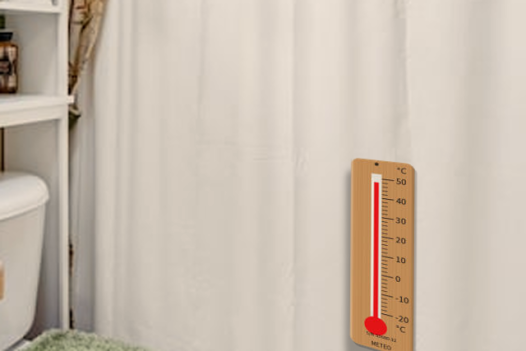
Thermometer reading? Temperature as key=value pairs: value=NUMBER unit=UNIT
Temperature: value=48 unit=°C
